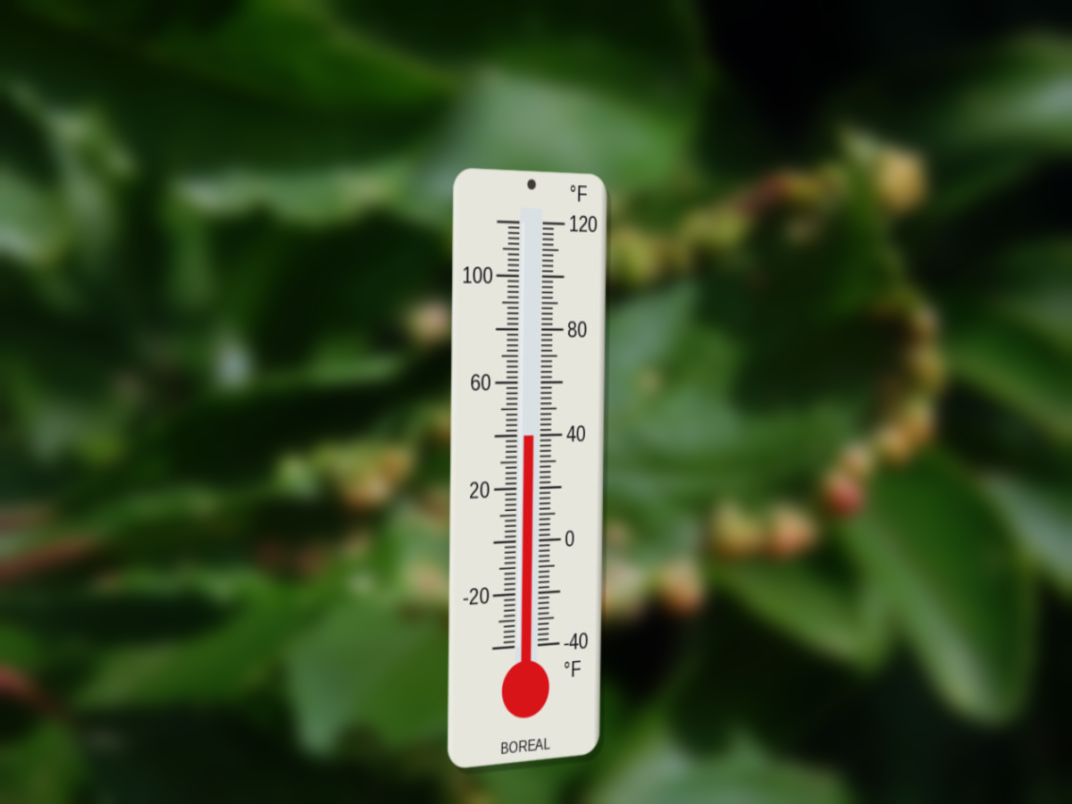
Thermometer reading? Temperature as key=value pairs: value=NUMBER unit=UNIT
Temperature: value=40 unit=°F
